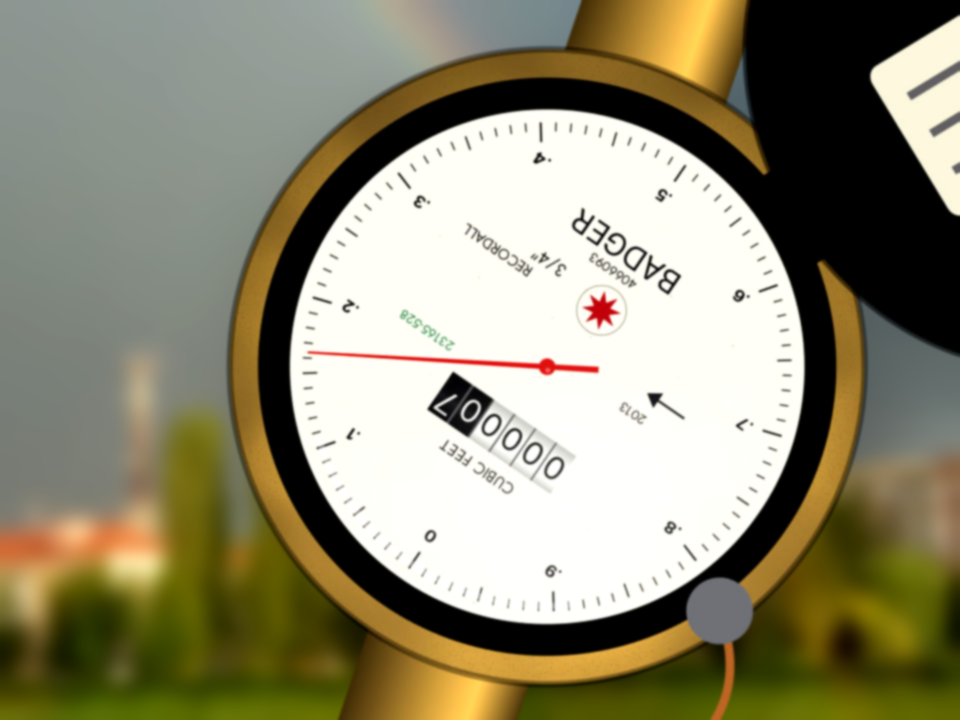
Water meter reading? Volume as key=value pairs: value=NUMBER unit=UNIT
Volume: value=7.16 unit=ft³
